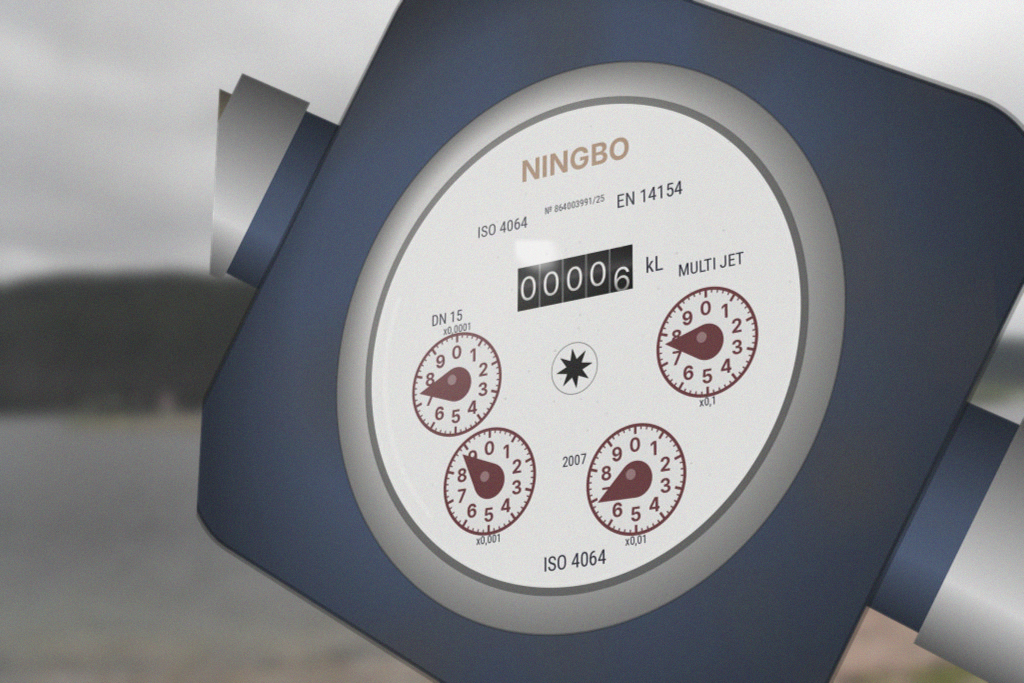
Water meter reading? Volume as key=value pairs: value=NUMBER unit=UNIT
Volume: value=5.7687 unit=kL
